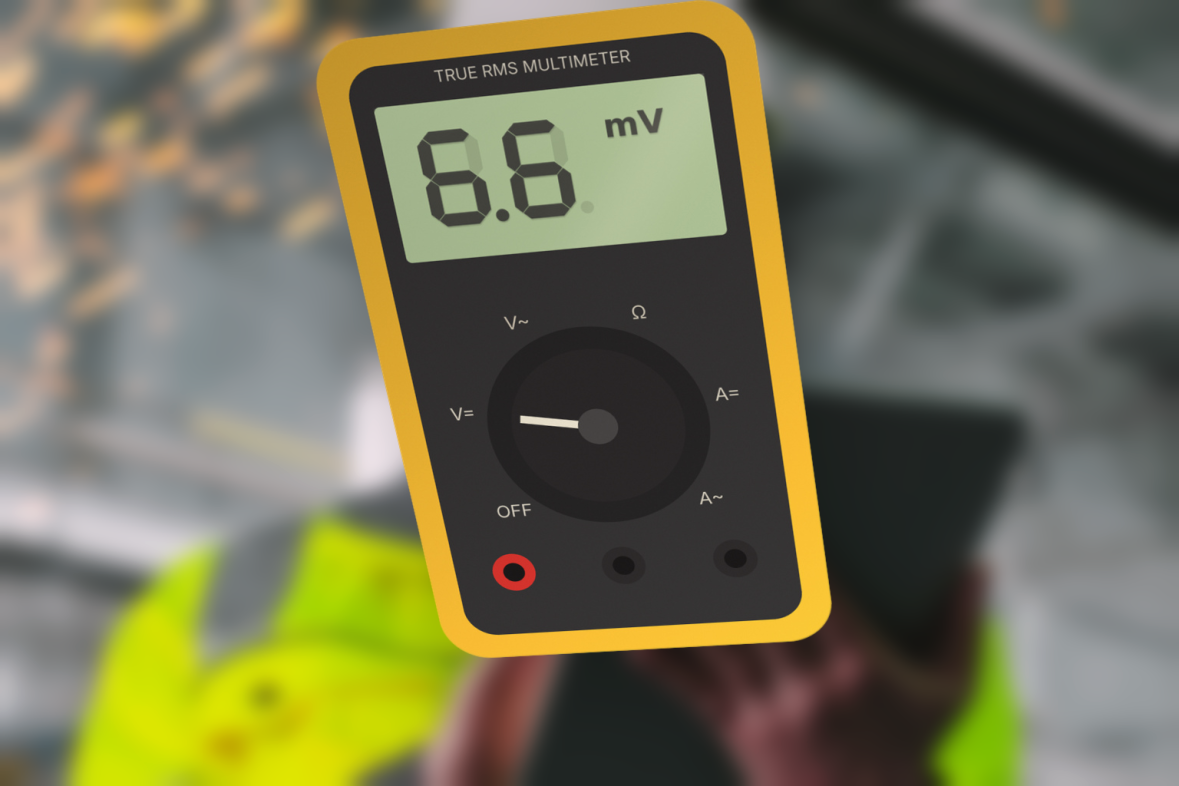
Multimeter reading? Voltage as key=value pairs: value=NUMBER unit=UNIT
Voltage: value=6.6 unit=mV
